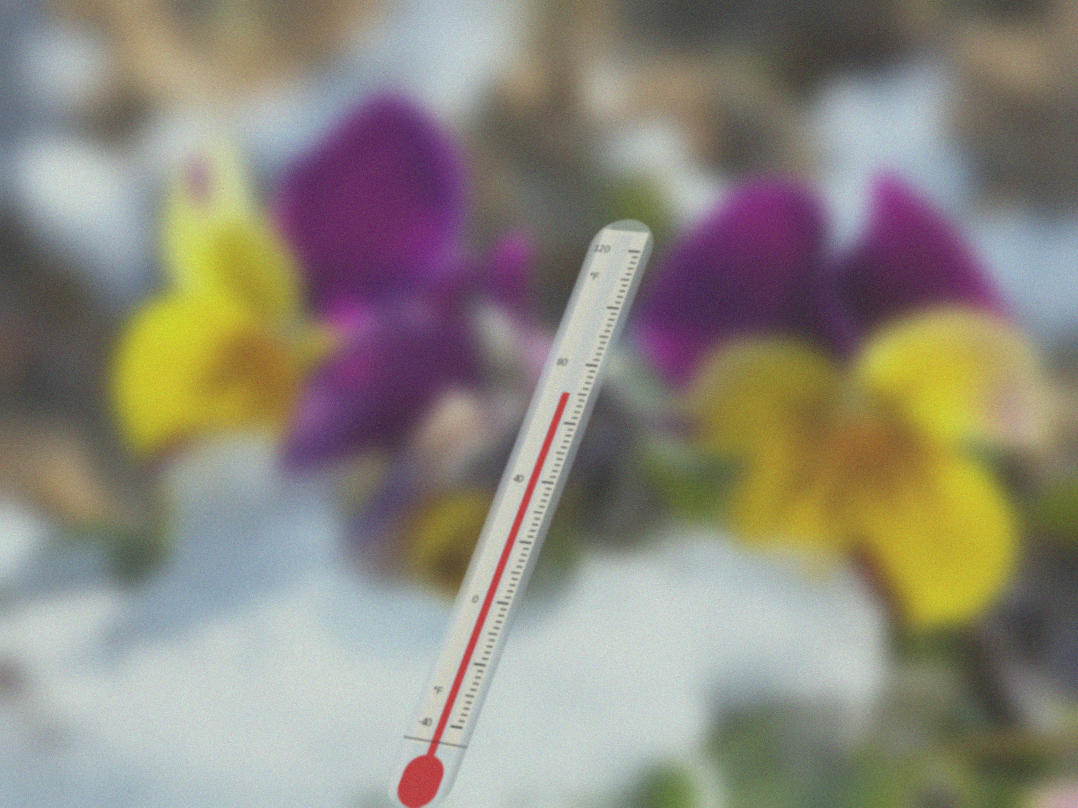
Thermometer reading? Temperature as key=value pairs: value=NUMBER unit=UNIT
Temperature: value=70 unit=°F
